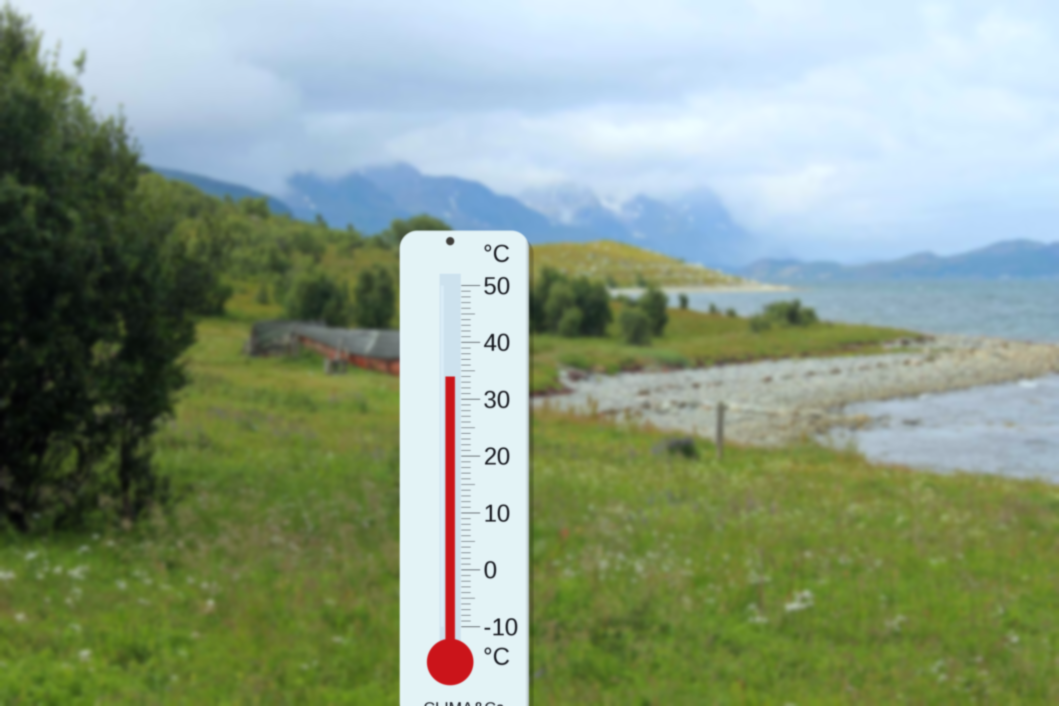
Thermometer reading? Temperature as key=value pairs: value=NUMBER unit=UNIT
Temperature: value=34 unit=°C
